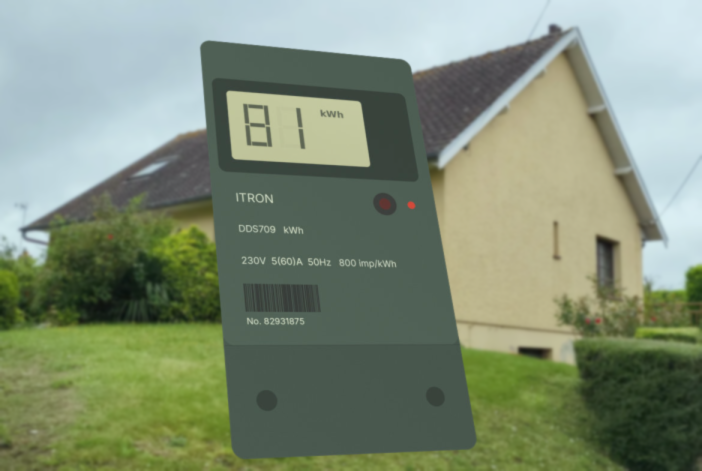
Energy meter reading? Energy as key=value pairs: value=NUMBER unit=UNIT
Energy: value=81 unit=kWh
